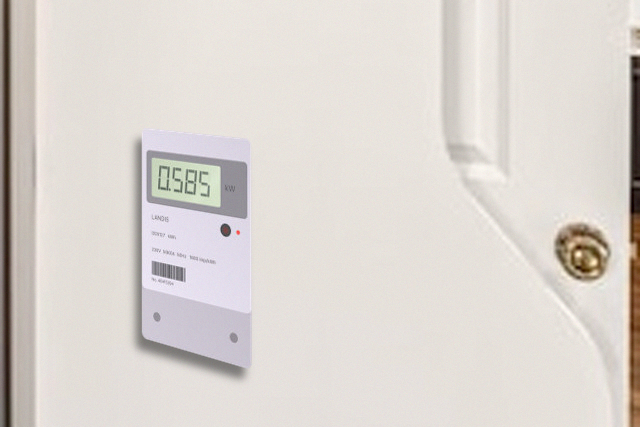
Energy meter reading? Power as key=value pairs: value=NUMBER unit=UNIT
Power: value=0.585 unit=kW
